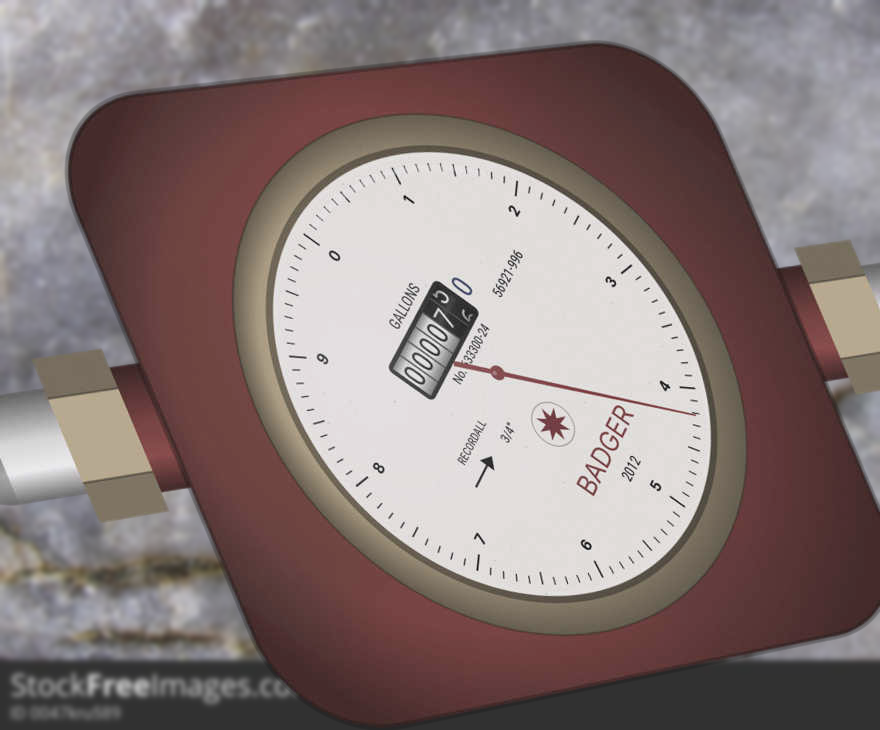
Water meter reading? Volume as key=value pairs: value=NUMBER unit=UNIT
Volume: value=754.2 unit=gal
